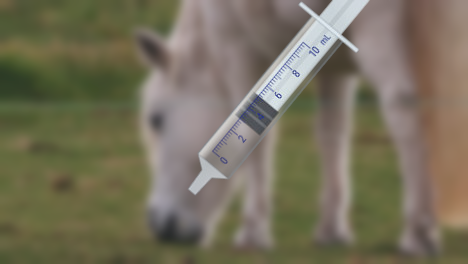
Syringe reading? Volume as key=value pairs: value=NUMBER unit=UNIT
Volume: value=3 unit=mL
